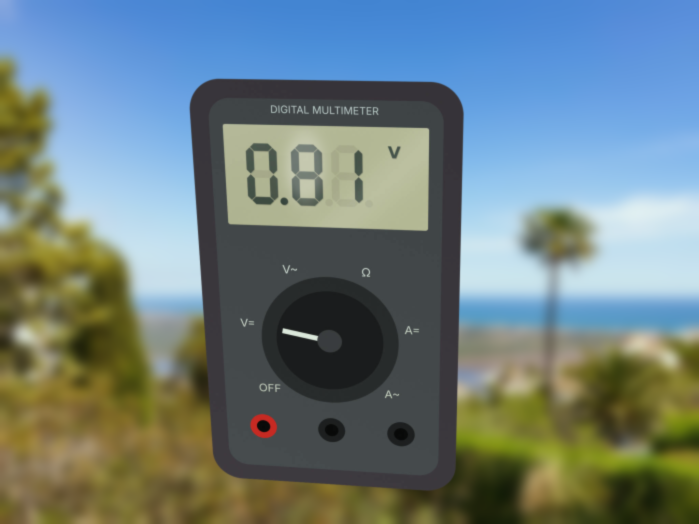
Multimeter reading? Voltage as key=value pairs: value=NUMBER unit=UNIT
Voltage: value=0.81 unit=V
